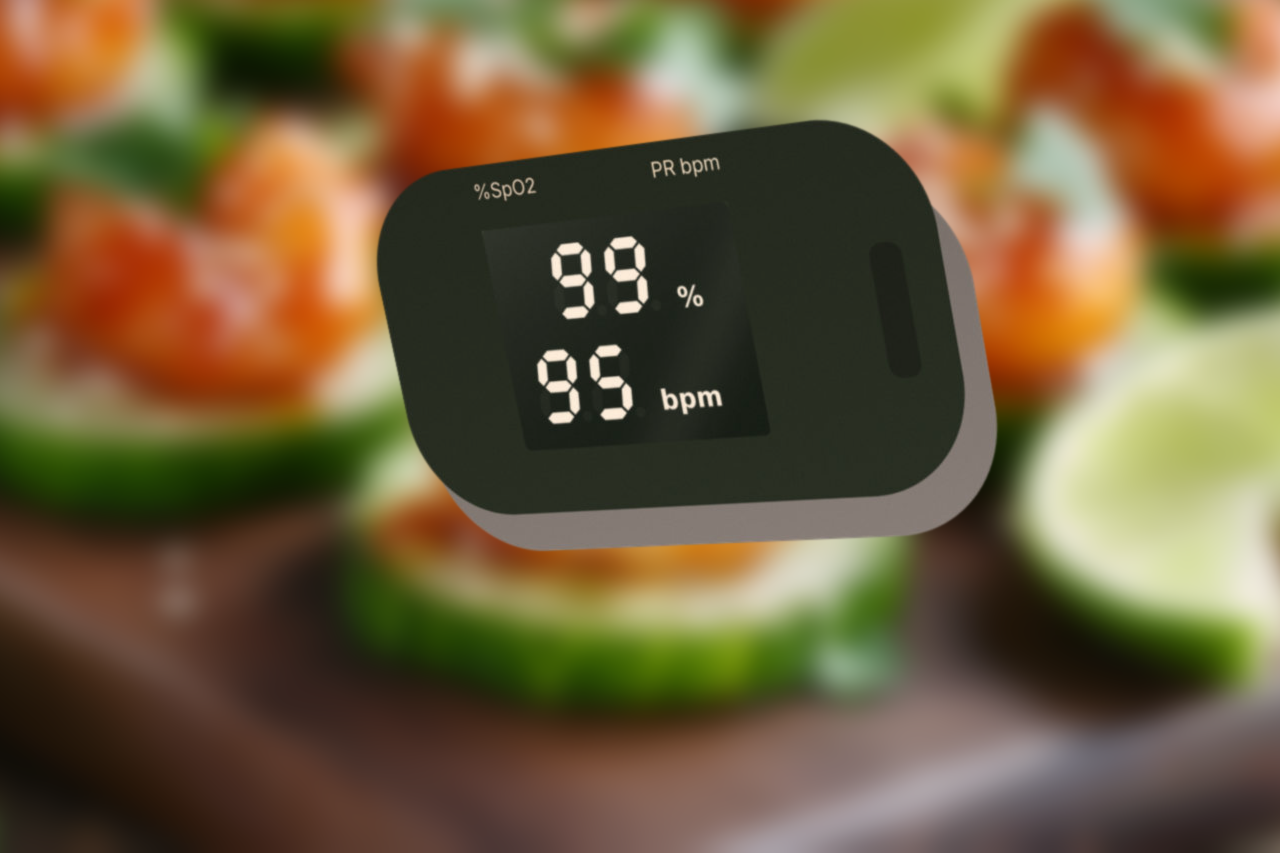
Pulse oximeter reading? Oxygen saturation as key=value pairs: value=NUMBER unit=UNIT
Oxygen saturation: value=99 unit=%
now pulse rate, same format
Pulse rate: value=95 unit=bpm
